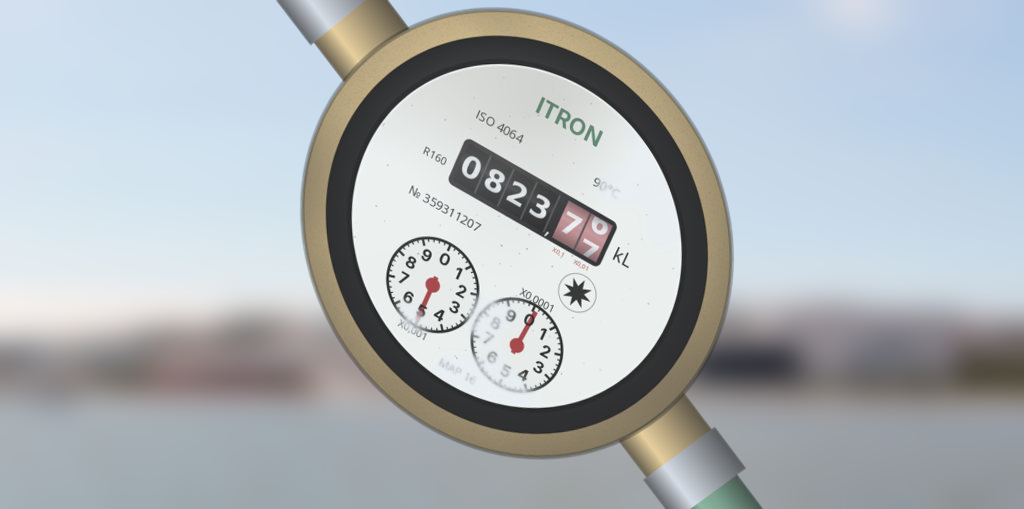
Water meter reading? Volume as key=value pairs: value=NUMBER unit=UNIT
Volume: value=823.7650 unit=kL
